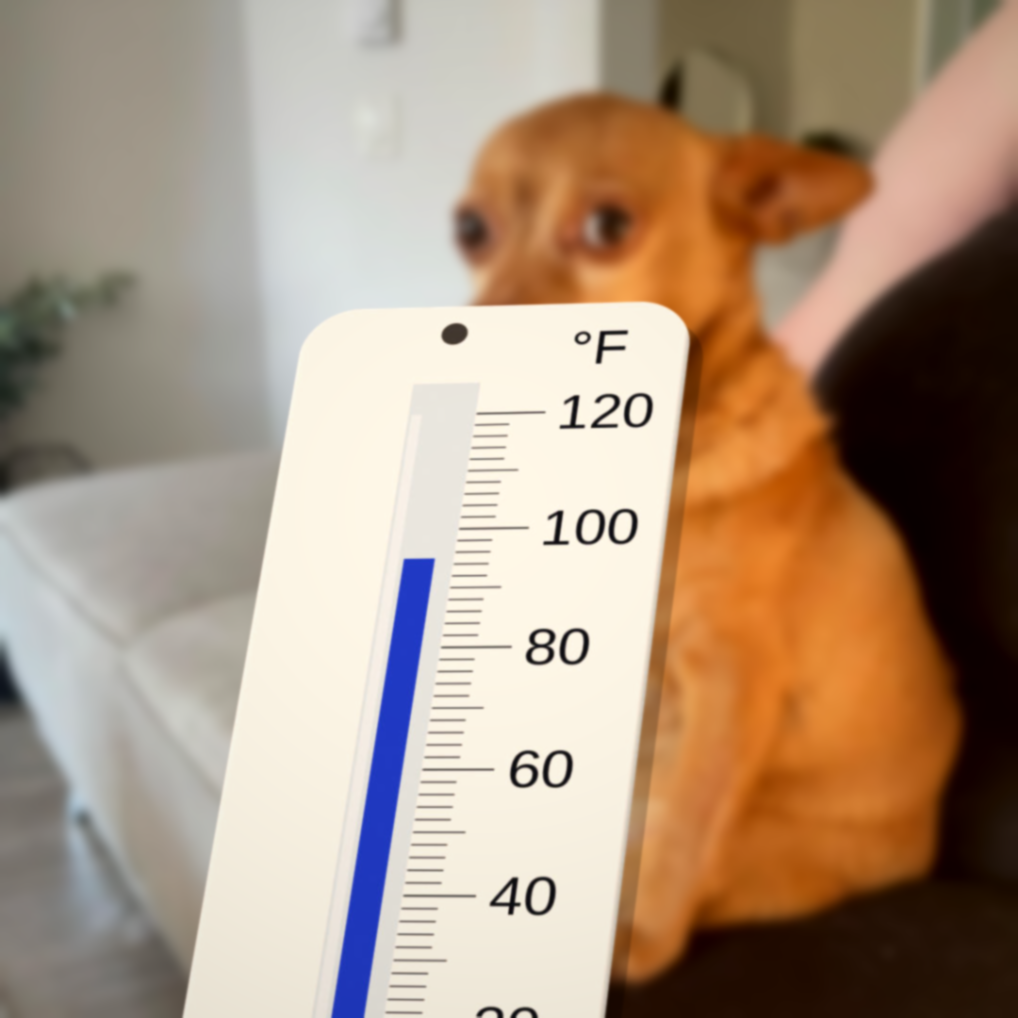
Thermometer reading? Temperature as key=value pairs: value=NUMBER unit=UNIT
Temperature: value=95 unit=°F
